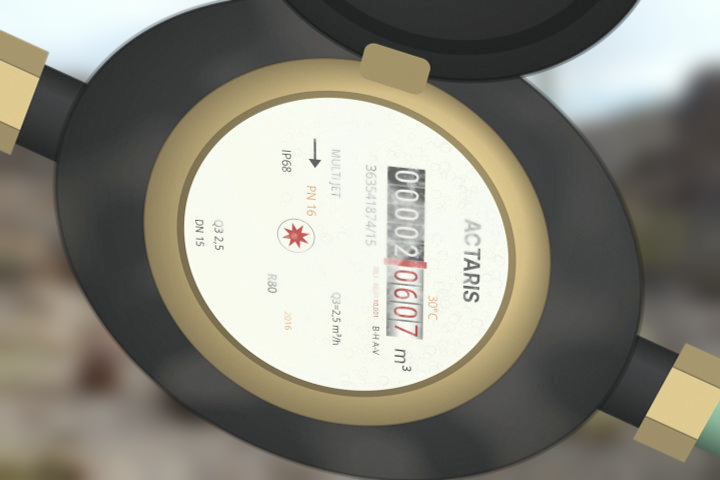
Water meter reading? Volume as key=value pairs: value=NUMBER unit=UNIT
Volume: value=2.0607 unit=m³
